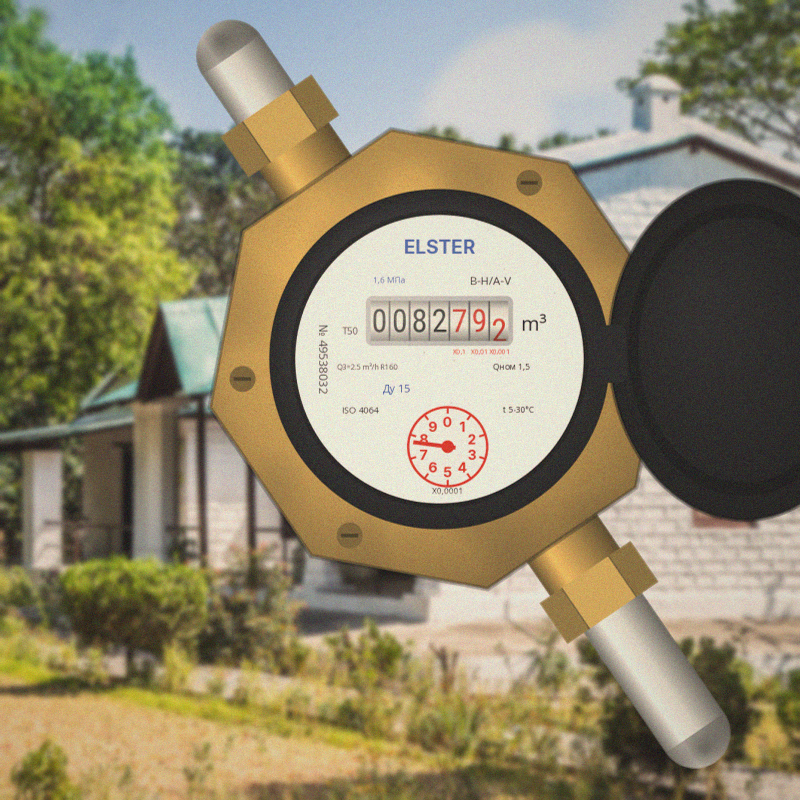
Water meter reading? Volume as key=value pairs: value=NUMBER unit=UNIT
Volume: value=82.7917 unit=m³
